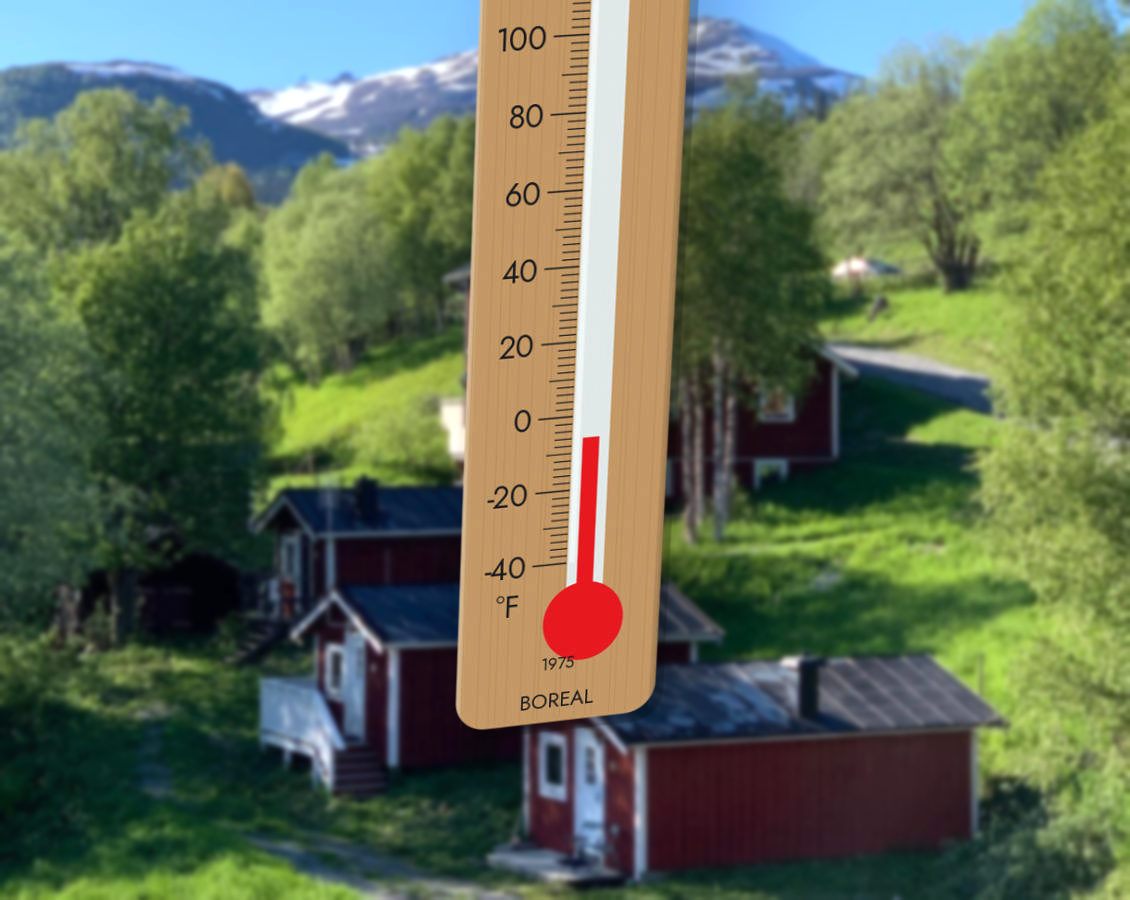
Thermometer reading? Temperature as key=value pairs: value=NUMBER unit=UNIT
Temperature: value=-6 unit=°F
